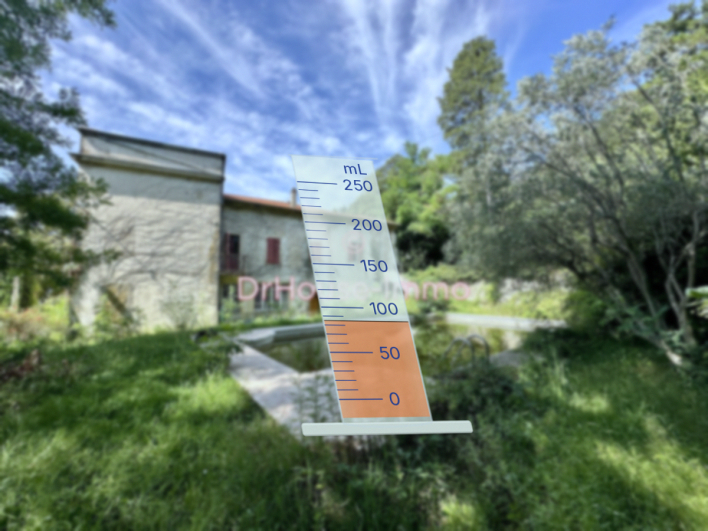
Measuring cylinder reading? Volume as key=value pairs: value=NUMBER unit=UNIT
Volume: value=85 unit=mL
